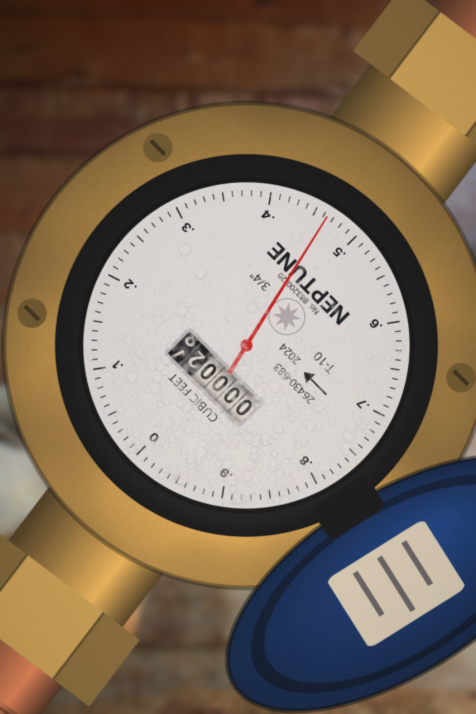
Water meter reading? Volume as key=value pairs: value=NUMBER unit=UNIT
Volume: value=27.46 unit=ft³
